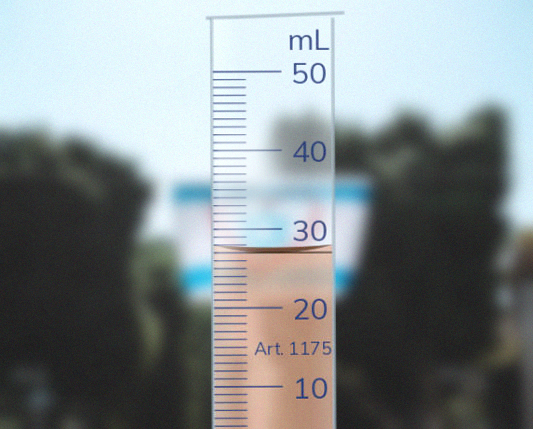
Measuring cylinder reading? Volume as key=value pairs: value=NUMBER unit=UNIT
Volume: value=27 unit=mL
